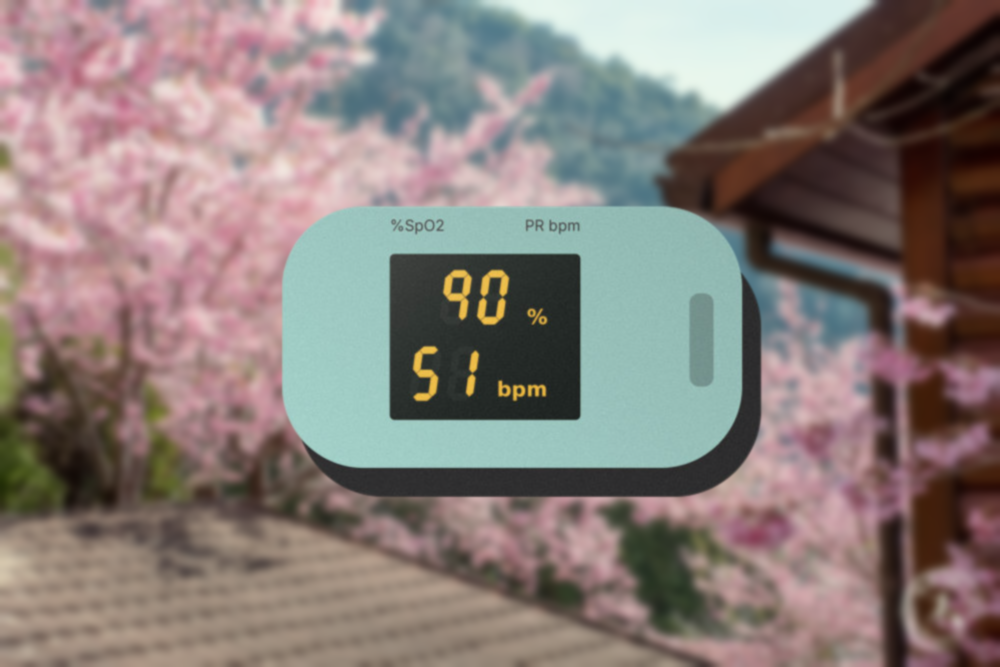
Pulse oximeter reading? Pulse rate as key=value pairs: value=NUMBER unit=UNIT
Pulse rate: value=51 unit=bpm
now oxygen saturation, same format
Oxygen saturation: value=90 unit=%
